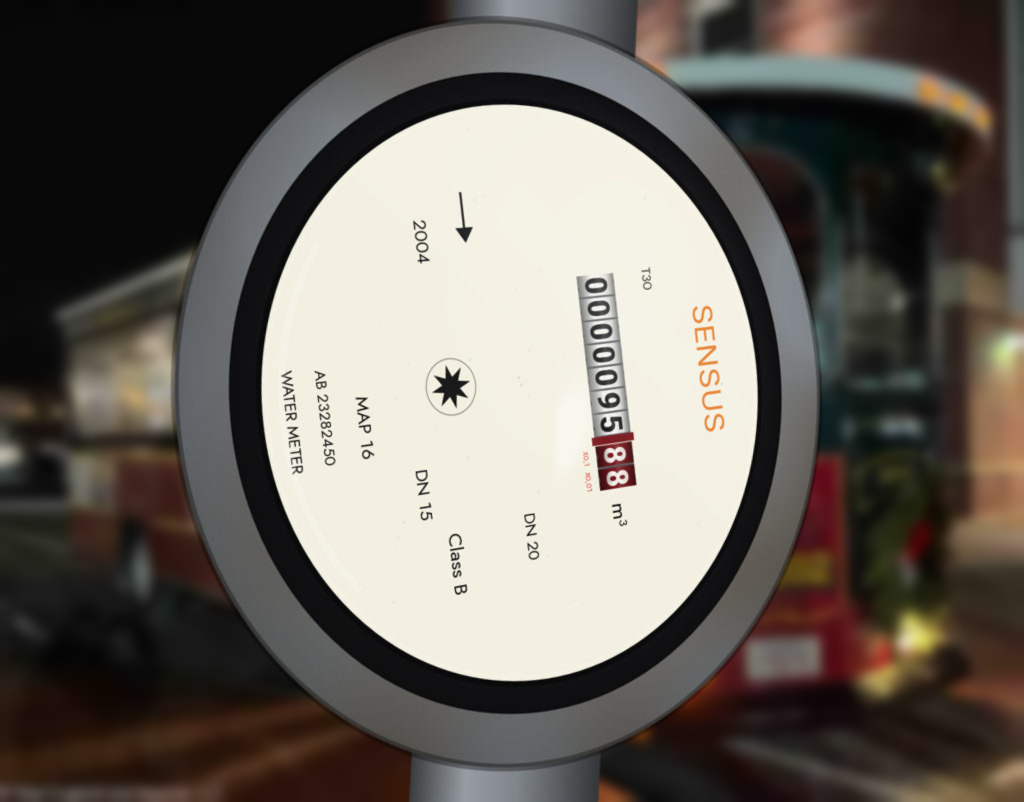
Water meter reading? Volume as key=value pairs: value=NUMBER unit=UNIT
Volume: value=95.88 unit=m³
